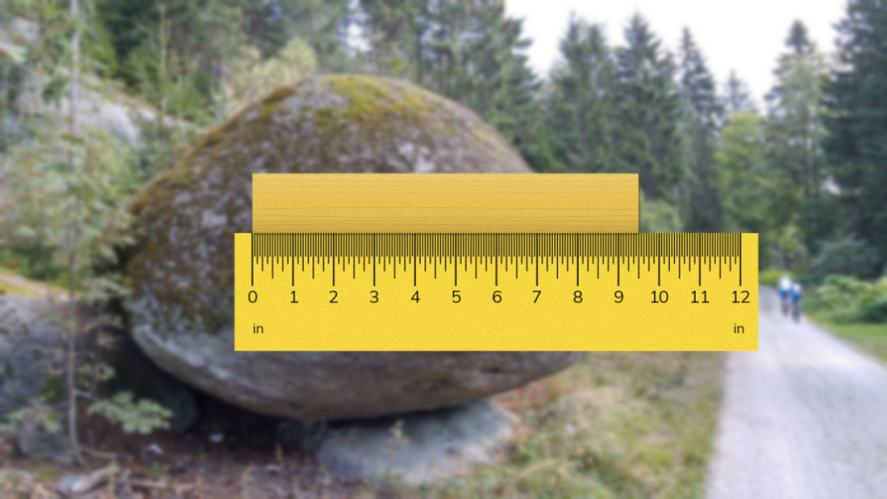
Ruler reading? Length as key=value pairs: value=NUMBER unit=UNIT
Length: value=9.5 unit=in
